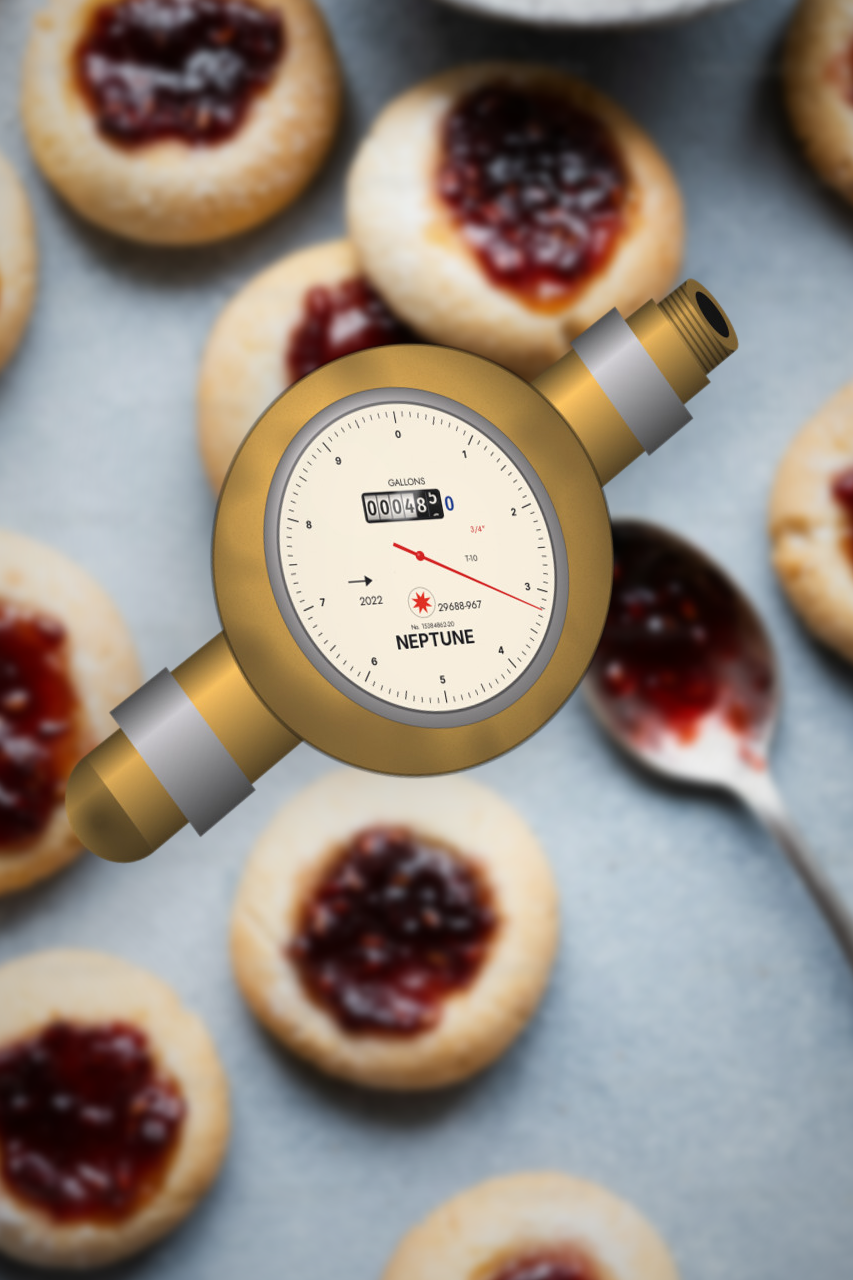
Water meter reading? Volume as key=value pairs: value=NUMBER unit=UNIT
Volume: value=4853.2 unit=gal
